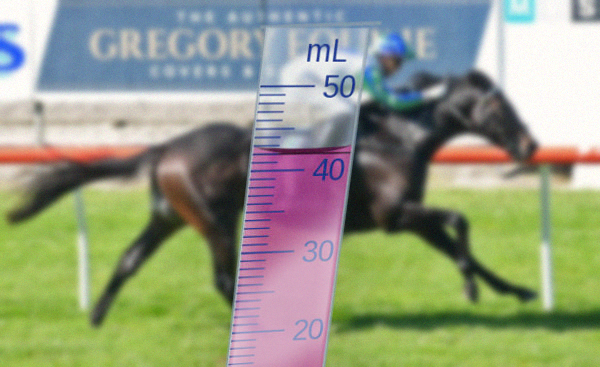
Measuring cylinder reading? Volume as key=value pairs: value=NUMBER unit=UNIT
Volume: value=42 unit=mL
